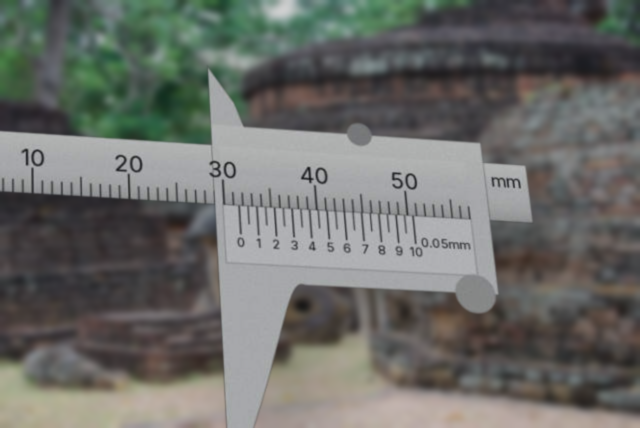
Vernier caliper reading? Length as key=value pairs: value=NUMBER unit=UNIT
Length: value=31.6 unit=mm
